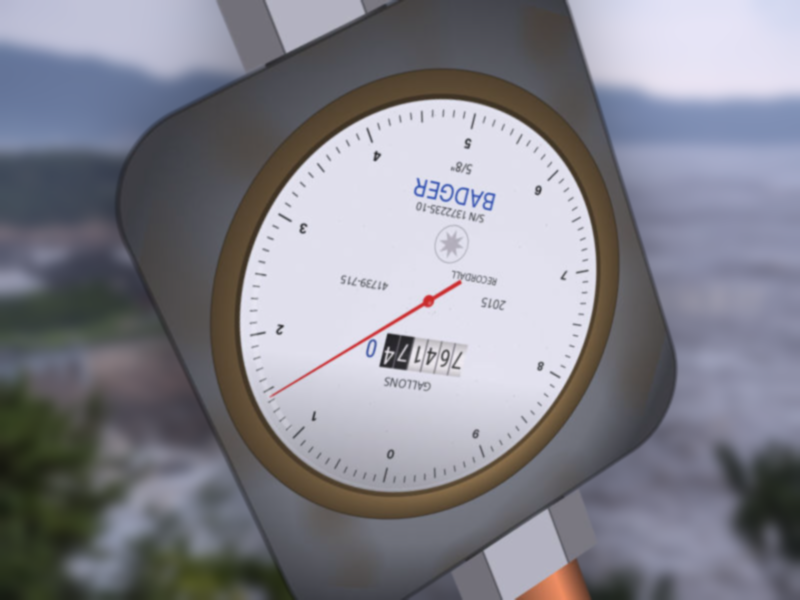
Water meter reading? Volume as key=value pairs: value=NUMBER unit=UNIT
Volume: value=7641741.4 unit=gal
